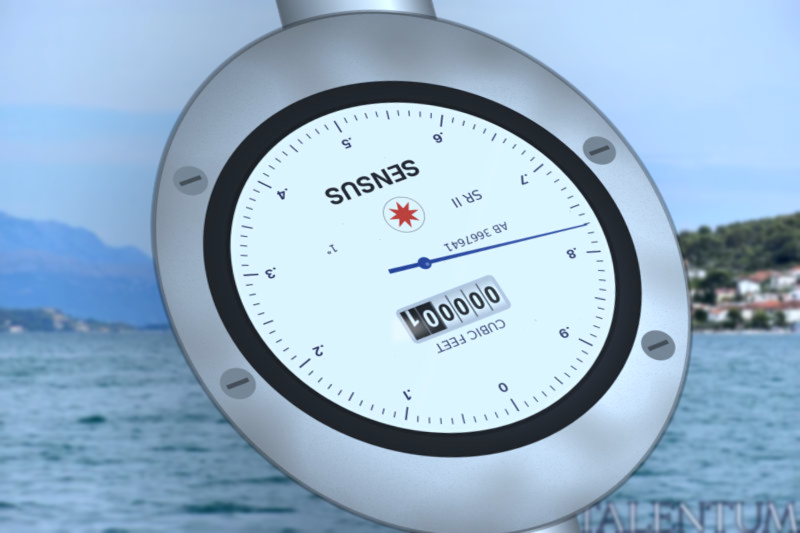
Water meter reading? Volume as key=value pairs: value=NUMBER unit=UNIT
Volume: value=0.77 unit=ft³
